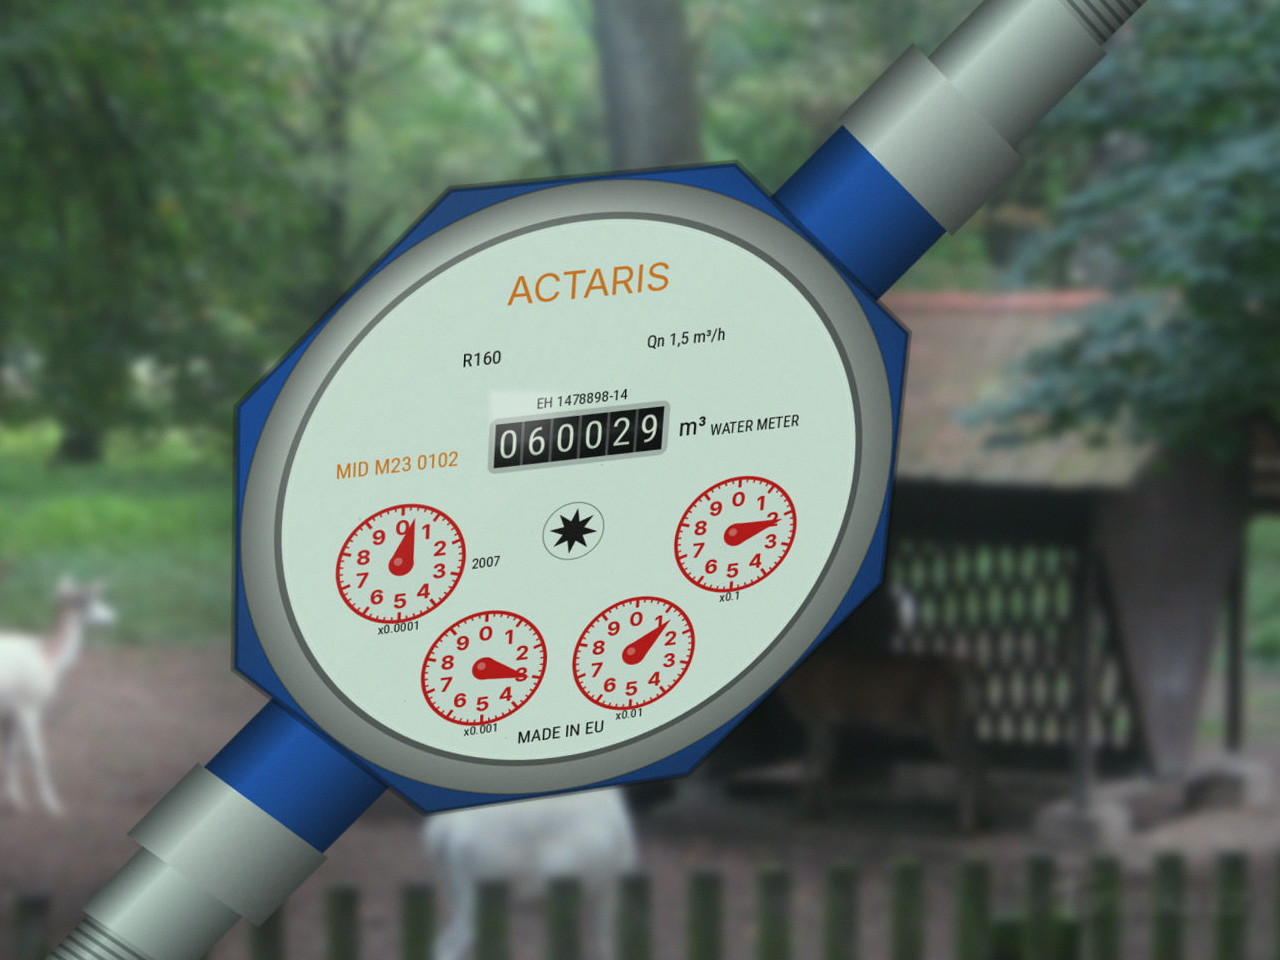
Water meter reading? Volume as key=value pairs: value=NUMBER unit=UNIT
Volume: value=60029.2130 unit=m³
